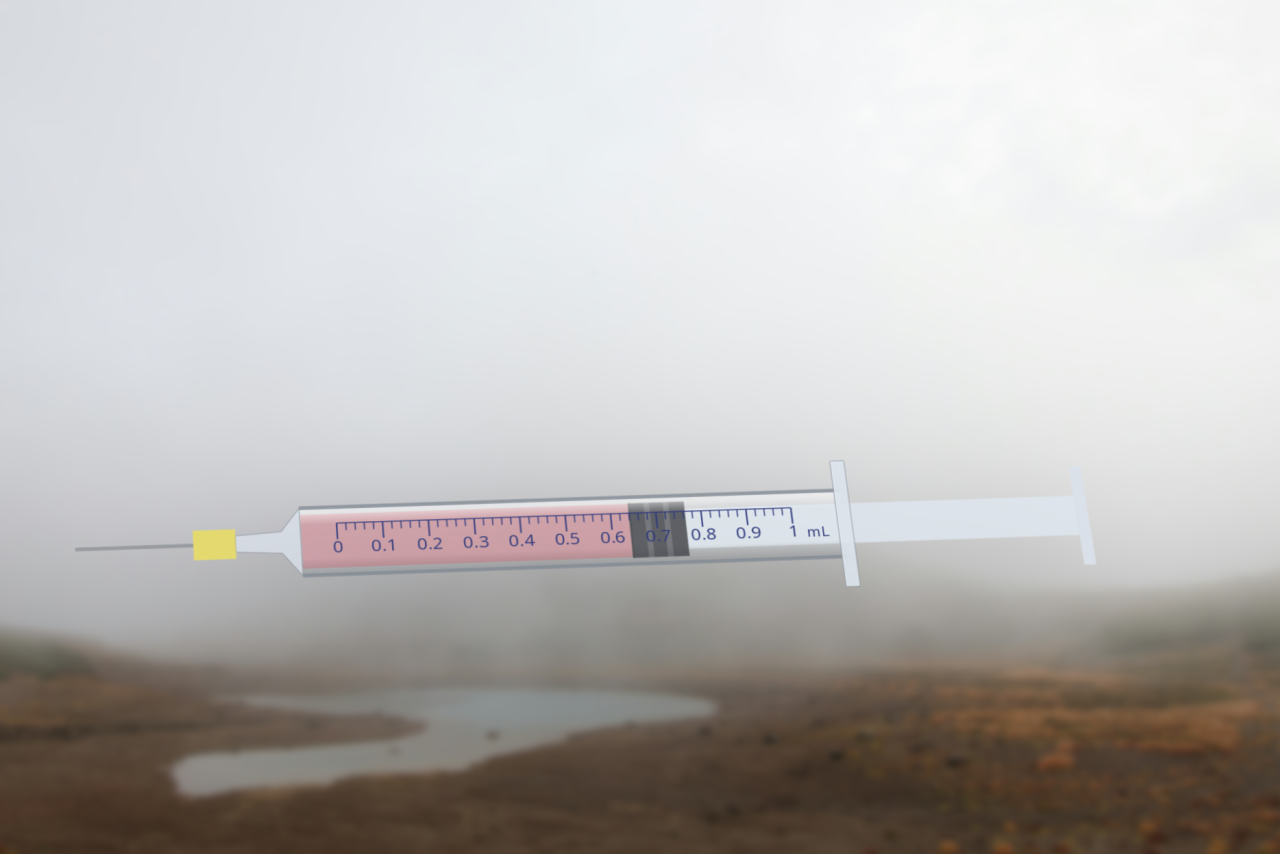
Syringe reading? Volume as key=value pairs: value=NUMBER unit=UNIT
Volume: value=0.64 unit=mL
